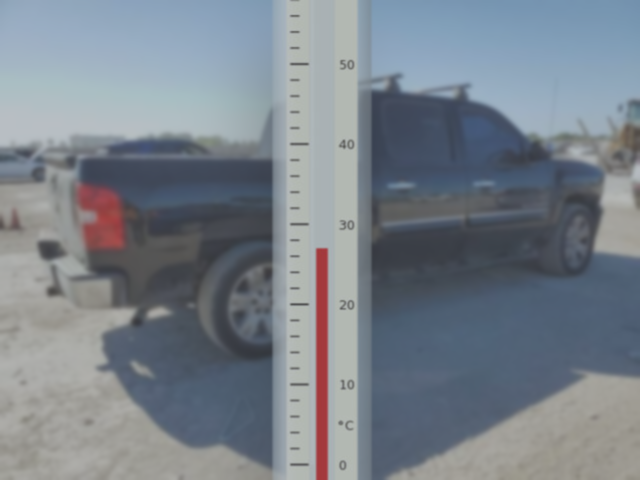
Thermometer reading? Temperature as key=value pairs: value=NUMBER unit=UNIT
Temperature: value=27 unit=°C
